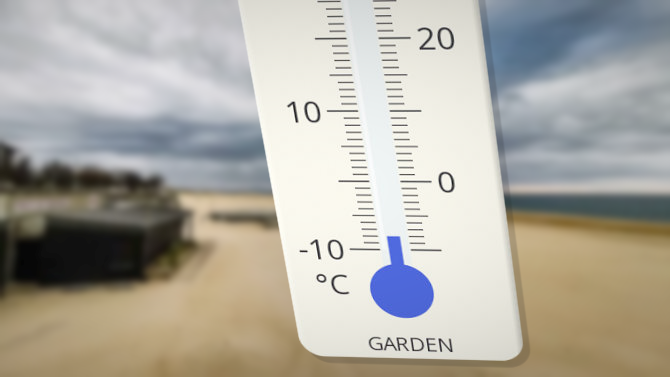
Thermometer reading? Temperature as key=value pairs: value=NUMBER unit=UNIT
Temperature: value=-8 unit=°C
